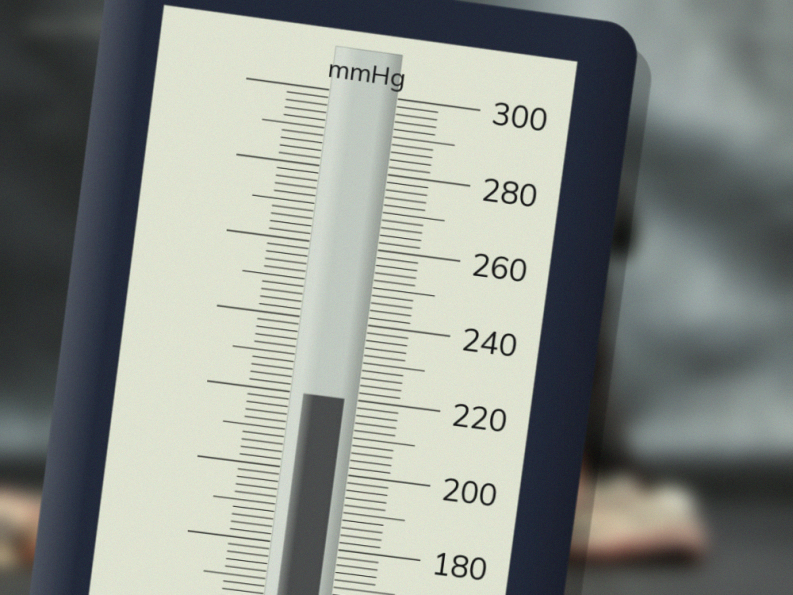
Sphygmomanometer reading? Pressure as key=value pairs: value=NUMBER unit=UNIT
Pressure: value=220 unit=mmHg
